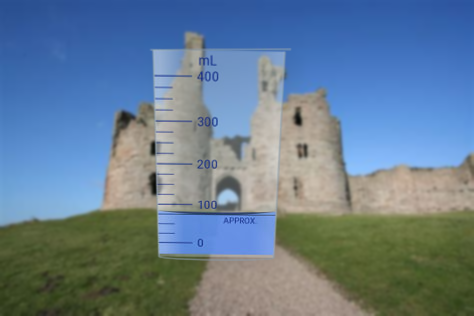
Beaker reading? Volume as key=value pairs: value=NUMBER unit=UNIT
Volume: value=75 unit=mL
